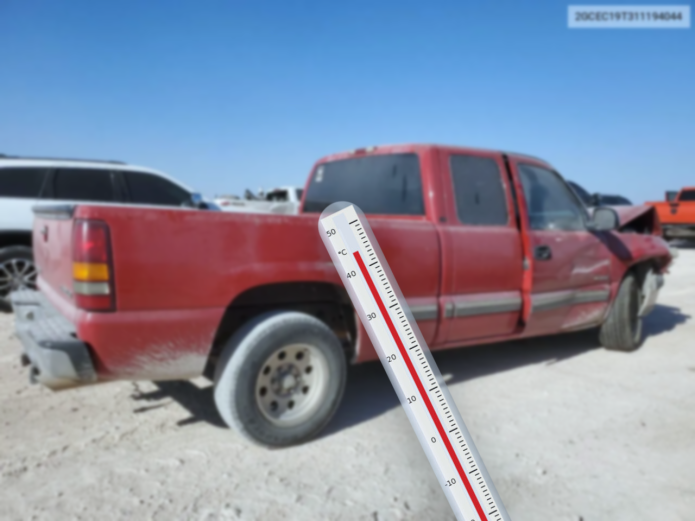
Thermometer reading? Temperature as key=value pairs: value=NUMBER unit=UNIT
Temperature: value=44 unit=°C
